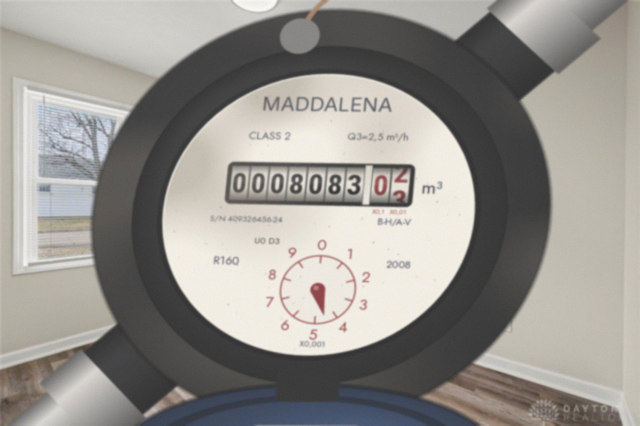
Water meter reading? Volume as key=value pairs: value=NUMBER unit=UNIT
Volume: value=8083.024 unit=m³
